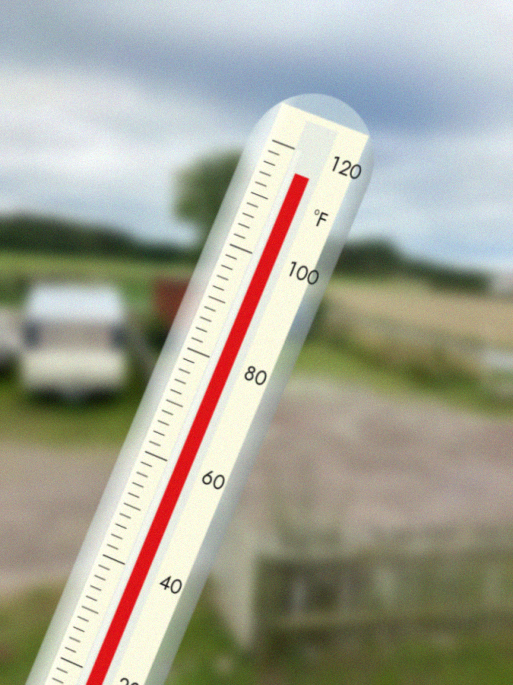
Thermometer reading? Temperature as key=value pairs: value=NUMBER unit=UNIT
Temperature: value=116 unit=°F
